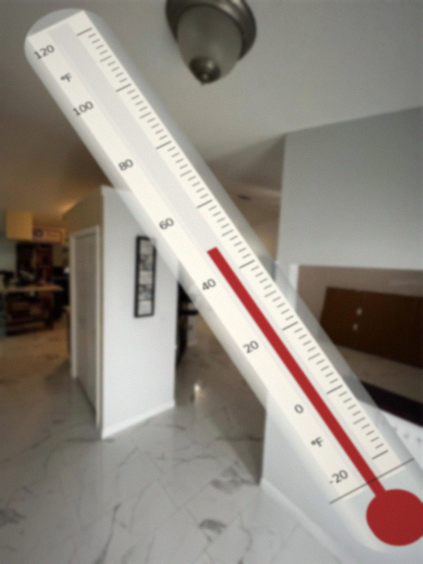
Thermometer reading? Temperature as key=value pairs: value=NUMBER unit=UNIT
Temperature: value=48 unit=°F
